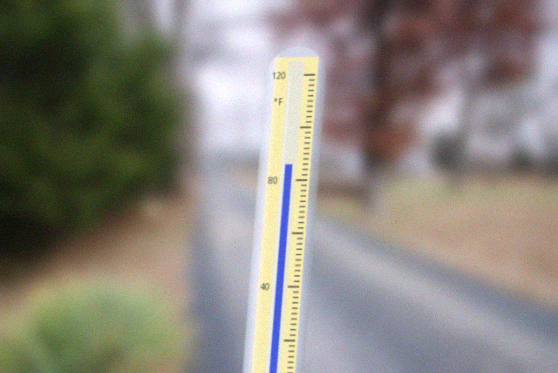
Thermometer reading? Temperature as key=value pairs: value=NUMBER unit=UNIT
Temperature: value=86 unit=°F
